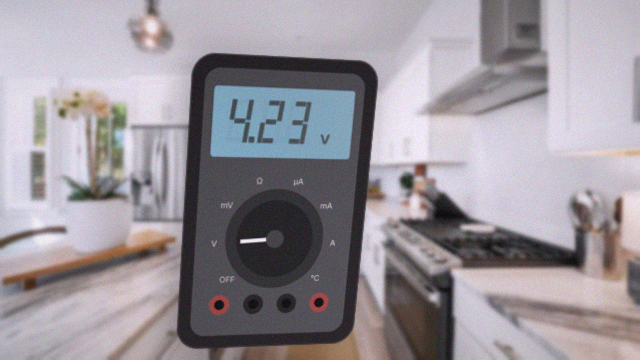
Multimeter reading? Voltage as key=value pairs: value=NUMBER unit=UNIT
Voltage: value=4.23 unit=V
